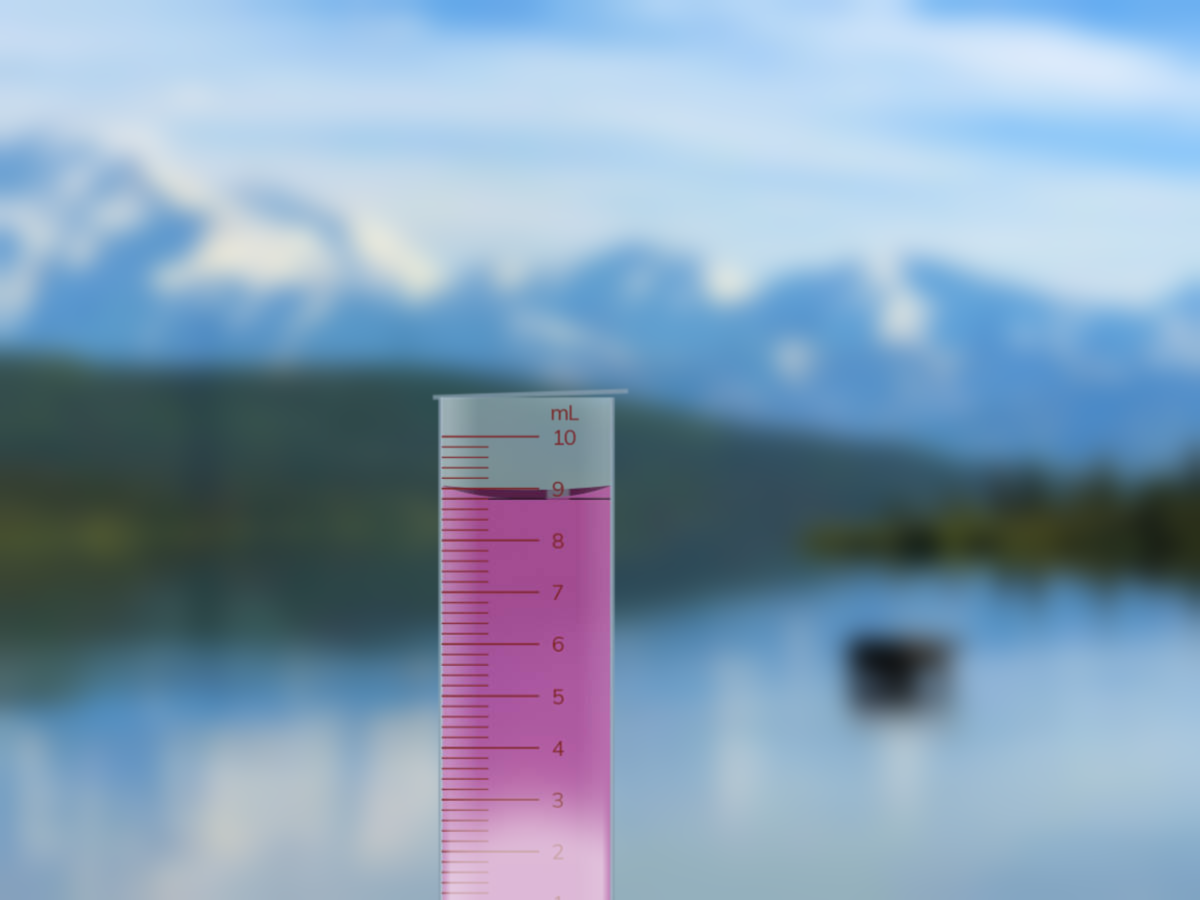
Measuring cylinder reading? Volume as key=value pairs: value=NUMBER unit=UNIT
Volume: value=8.8 unit=mL
